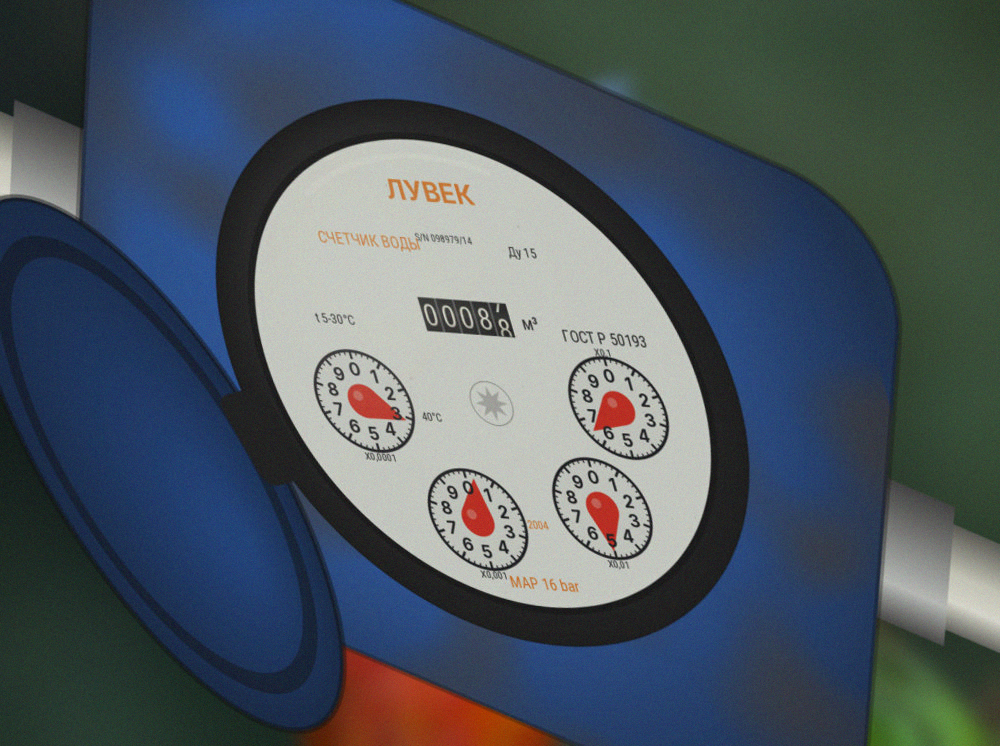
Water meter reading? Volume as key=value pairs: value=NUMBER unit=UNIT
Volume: value=87.6503 unit=m³
